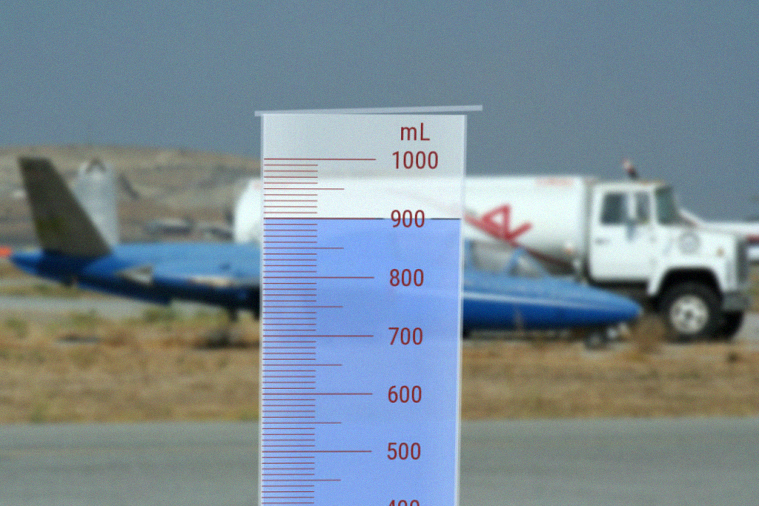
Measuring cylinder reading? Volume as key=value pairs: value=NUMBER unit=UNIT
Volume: value=900 unit=mL
